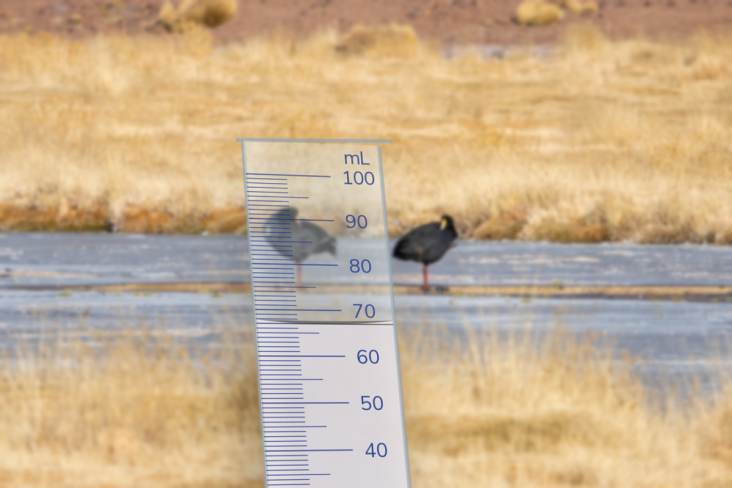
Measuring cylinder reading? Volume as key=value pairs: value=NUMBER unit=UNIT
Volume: value=67 unit=mL
